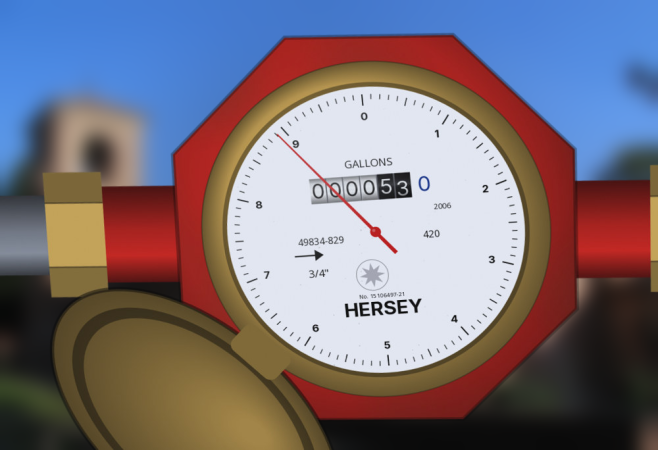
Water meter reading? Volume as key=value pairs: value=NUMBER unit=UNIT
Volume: value=528.9 unit=gal
